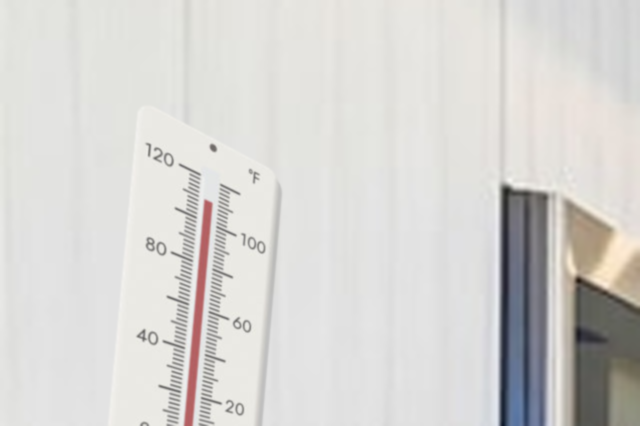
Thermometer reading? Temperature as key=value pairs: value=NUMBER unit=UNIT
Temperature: value=110 unit=°F
